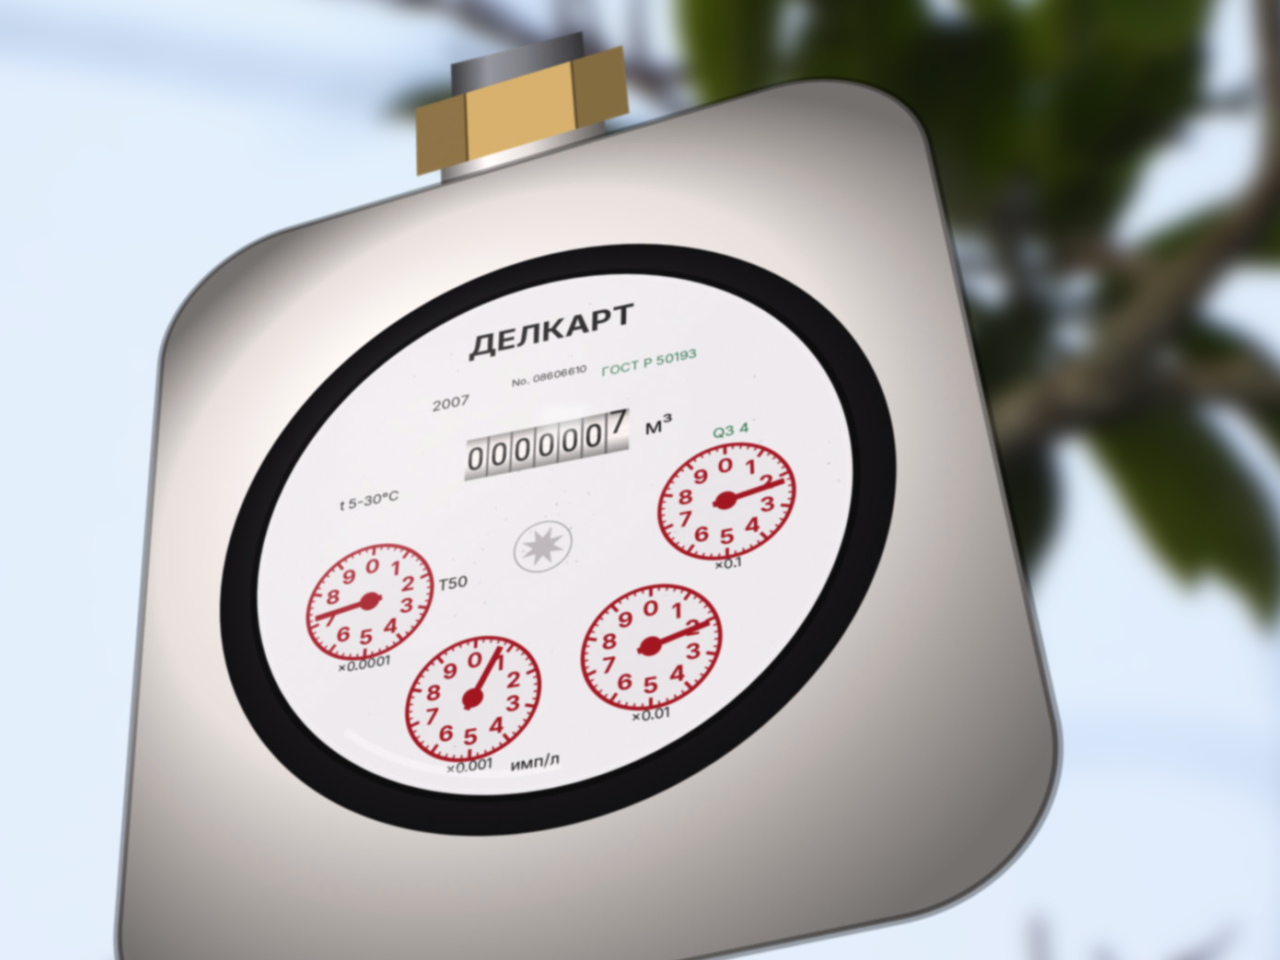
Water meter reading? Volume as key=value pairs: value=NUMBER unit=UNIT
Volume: value=7.2207 unit=m³
